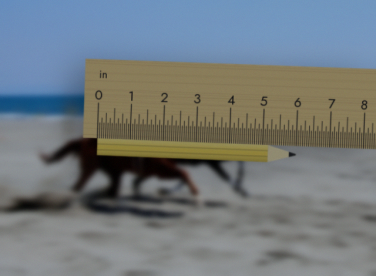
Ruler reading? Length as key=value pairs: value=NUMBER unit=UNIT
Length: value=6 unit=in
